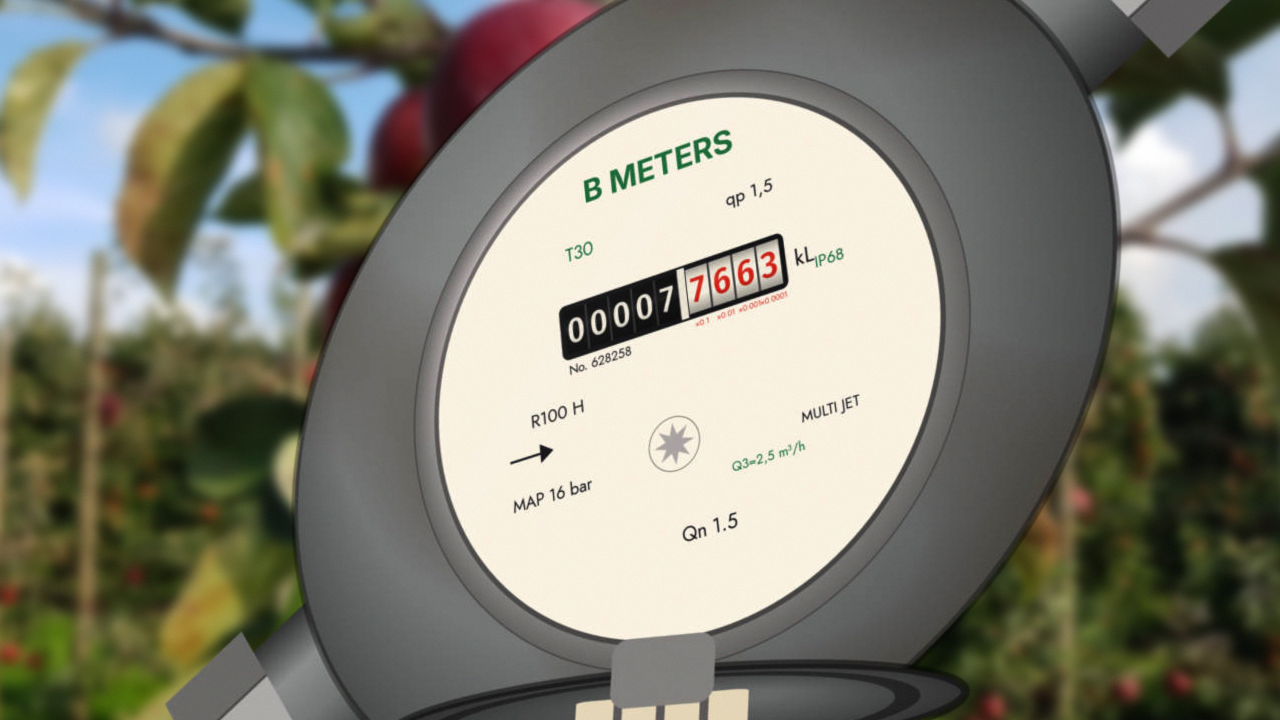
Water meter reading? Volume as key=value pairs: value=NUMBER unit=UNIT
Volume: value=7.7663 unit=kL
